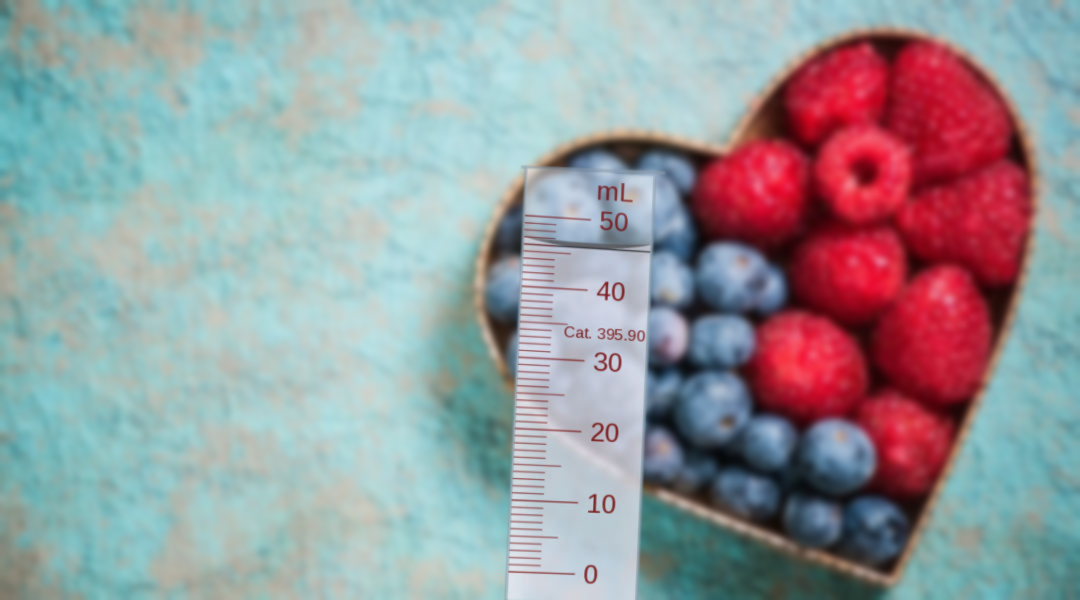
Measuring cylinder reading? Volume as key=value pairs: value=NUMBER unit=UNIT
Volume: value=46 unit=mL
